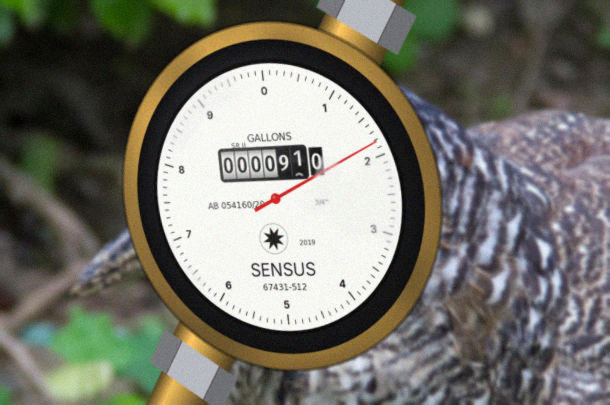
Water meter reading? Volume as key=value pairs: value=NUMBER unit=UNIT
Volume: value=911.8 unit=gal
